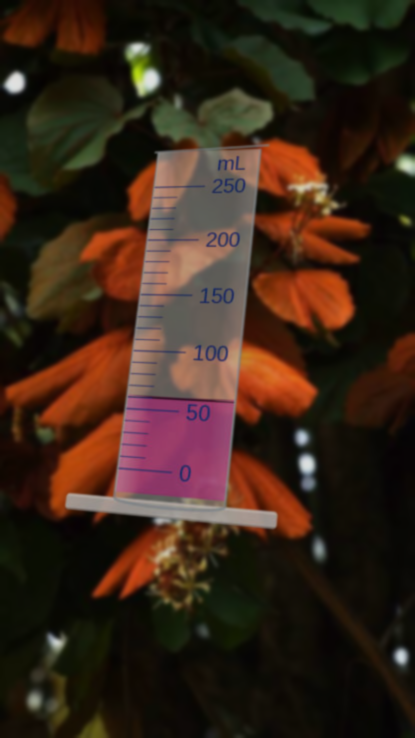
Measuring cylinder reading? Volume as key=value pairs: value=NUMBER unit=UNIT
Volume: value=60 unit=mL
